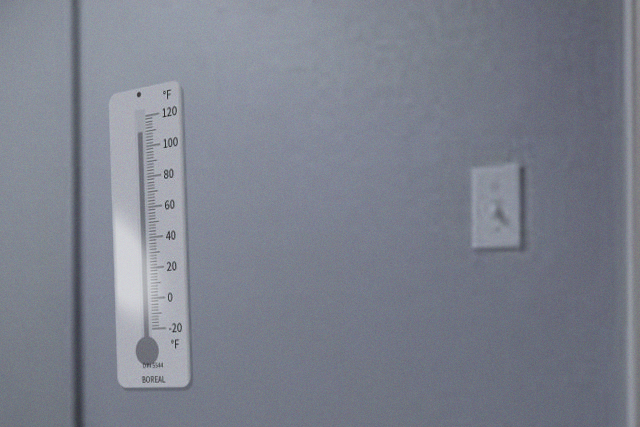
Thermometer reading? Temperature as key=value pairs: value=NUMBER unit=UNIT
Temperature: value=110 unit=°F
